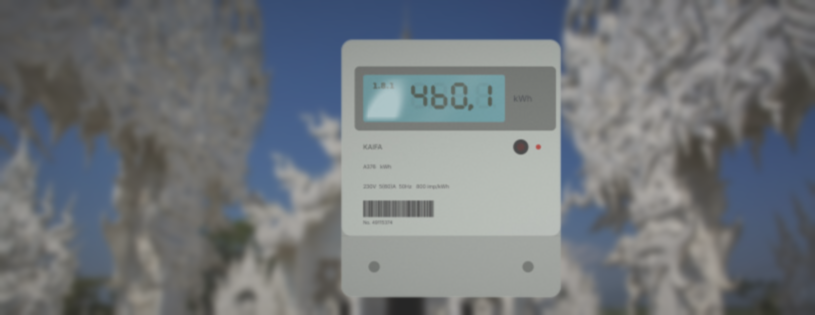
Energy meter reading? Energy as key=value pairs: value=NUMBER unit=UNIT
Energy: value=460.1 unit=kWh
